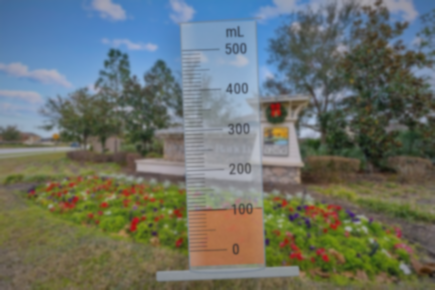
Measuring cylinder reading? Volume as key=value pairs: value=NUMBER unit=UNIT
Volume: value=100 unit=mL
